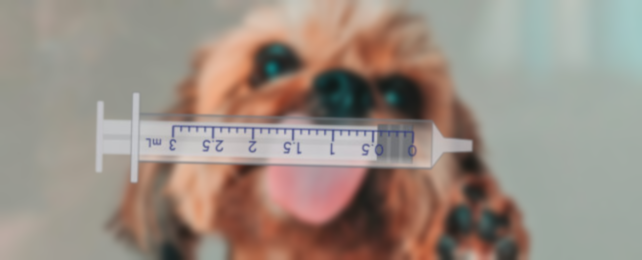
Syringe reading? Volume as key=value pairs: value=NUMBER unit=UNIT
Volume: value=0 unit=mL
